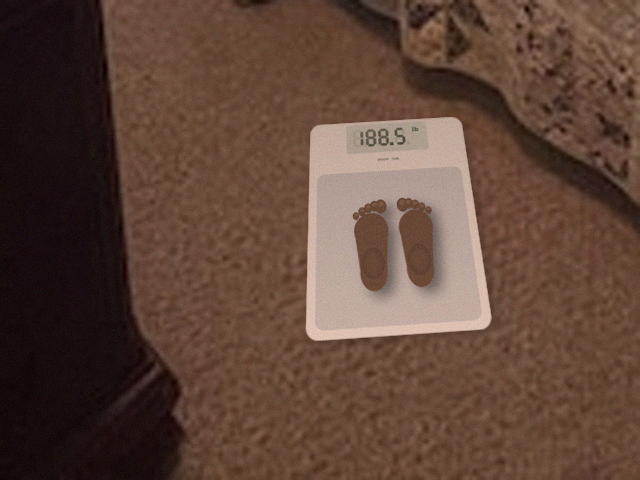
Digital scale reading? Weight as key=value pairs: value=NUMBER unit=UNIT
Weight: value=188.5 unit=lb
